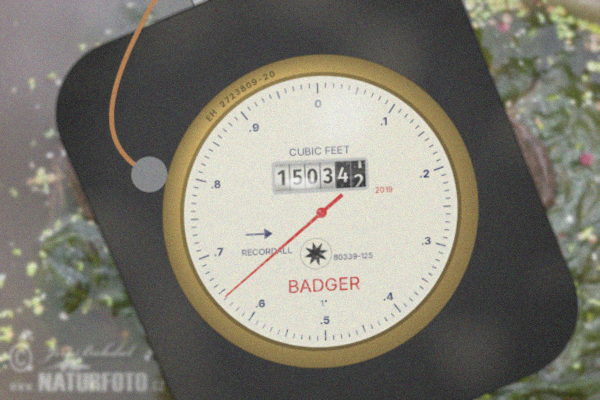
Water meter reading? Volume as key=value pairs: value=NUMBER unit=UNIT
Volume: value=150341.64 unit=ft³
